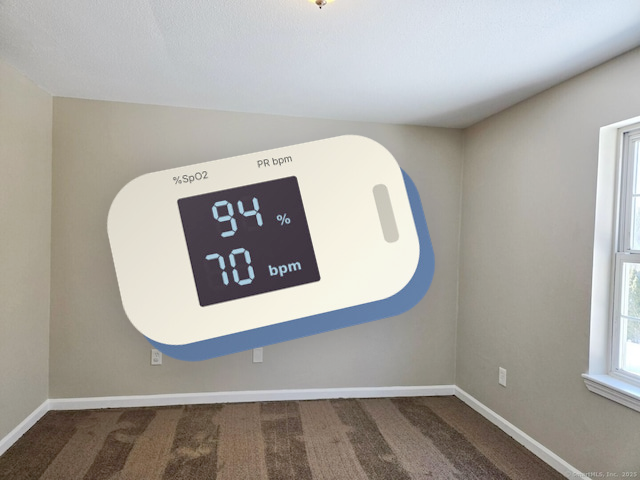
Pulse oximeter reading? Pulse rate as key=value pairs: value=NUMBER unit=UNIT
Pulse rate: value=70 unit=bpm
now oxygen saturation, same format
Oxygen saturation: value=94 unit=%
